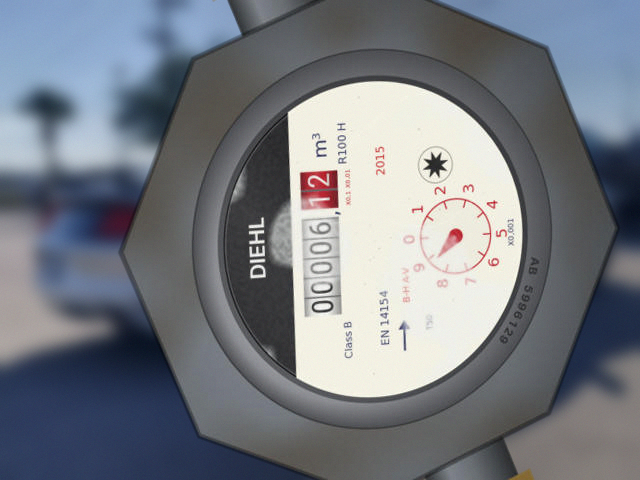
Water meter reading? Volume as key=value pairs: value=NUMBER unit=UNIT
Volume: value=6.128 unit=m³
